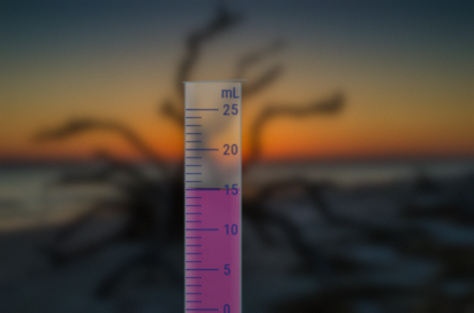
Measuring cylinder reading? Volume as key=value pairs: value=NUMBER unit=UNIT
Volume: value=15 unit=mL
